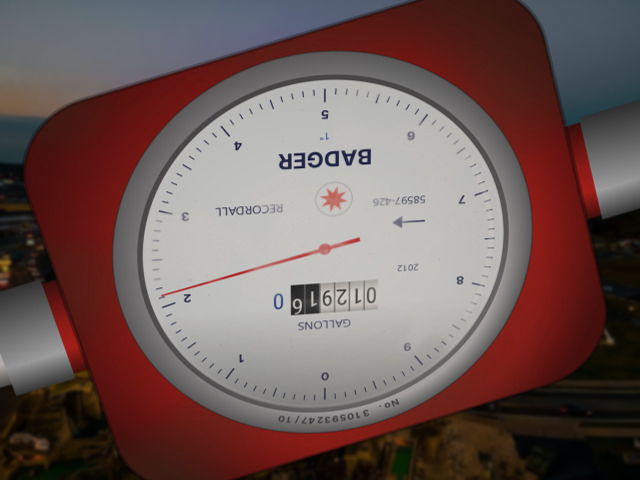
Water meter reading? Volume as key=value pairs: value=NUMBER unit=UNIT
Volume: value=129162.1 unit=gal
